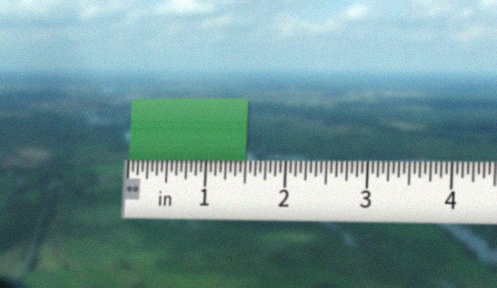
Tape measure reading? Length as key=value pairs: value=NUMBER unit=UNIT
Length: value=1.5 unit=in
